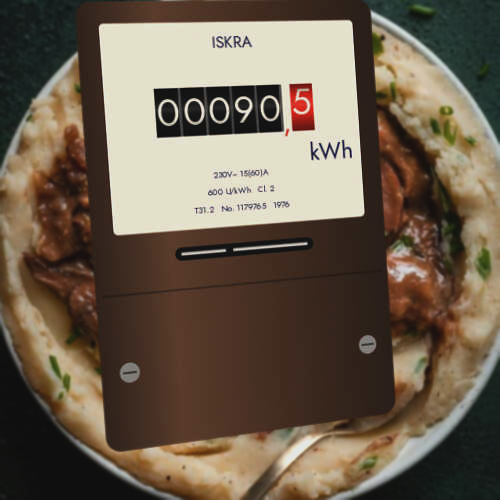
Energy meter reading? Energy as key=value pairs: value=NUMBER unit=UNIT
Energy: value=90.5 unit=kWh
